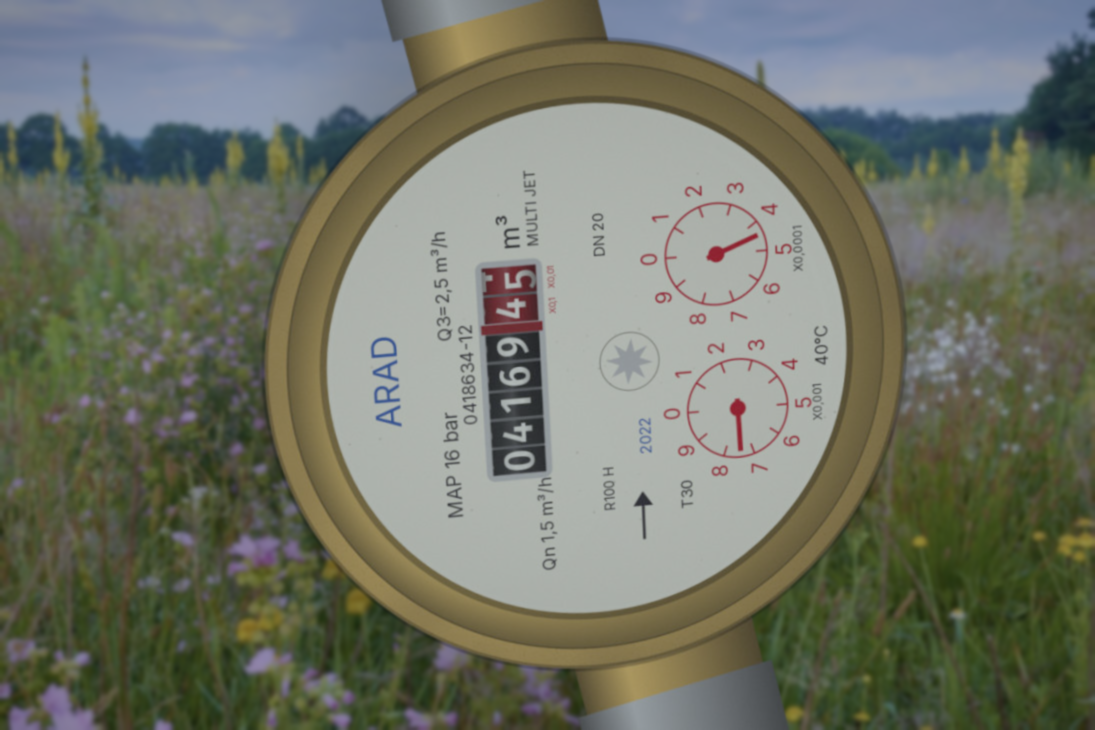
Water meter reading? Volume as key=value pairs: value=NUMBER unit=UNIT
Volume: value=4169.4474 unit=m³
